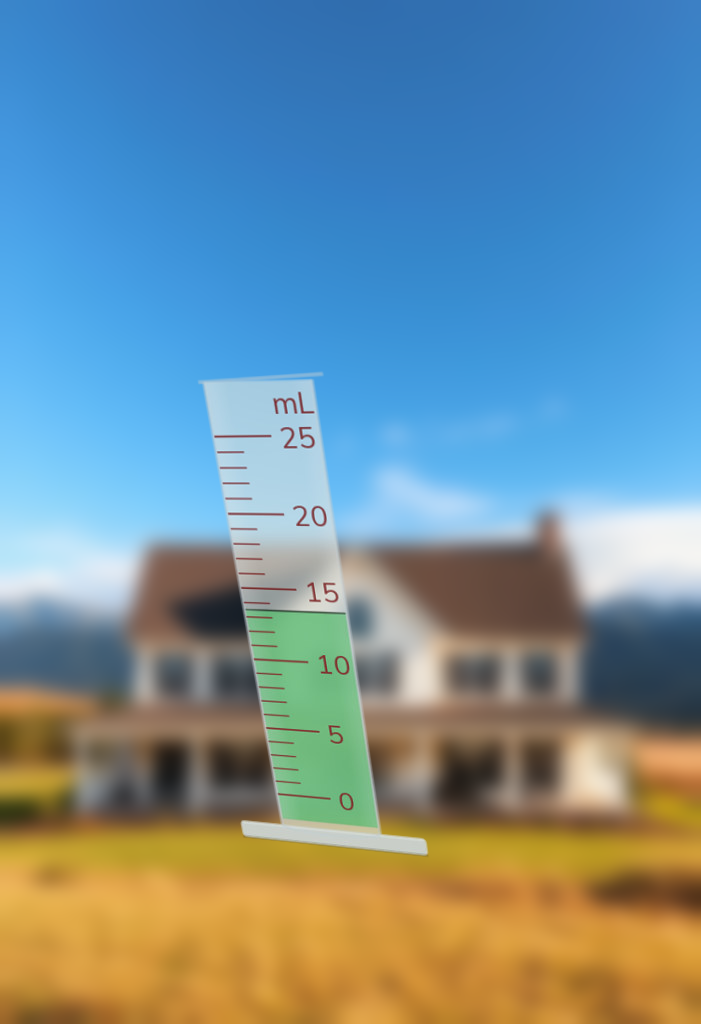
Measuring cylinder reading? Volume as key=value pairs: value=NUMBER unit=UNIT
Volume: value=13.5 unit=mL
